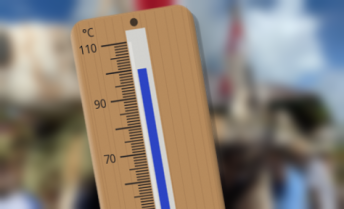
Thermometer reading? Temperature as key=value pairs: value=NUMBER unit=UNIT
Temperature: value=100 unit=°C
